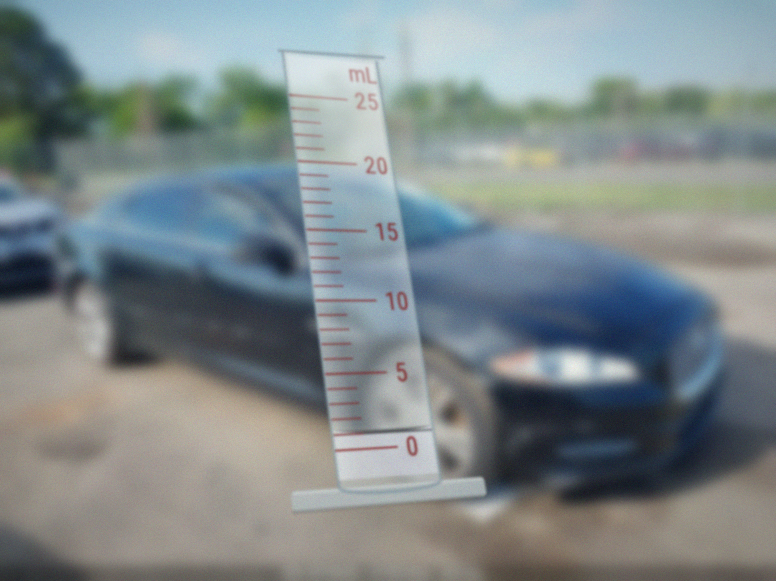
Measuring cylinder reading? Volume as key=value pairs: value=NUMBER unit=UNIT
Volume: value=1 unit=mL
